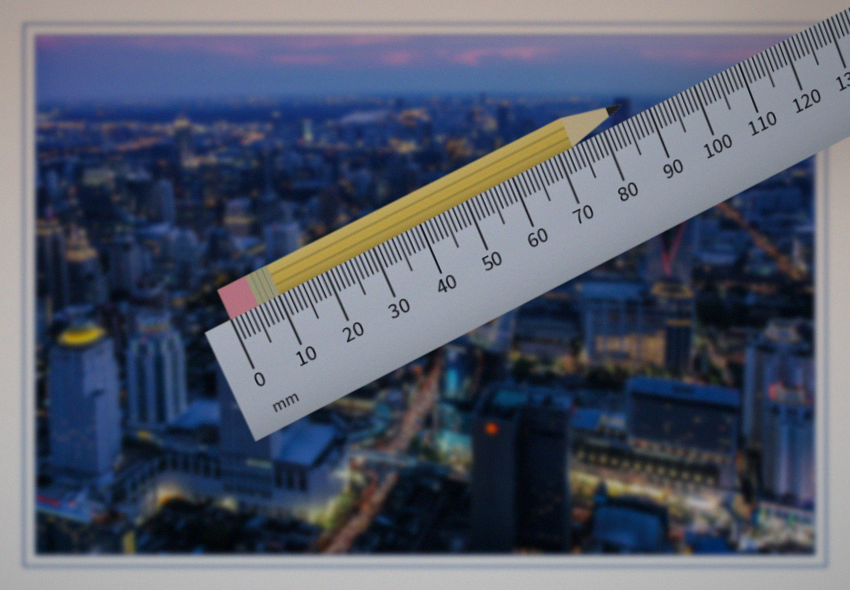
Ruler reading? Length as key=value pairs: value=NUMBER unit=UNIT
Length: value=85 unit=mm
